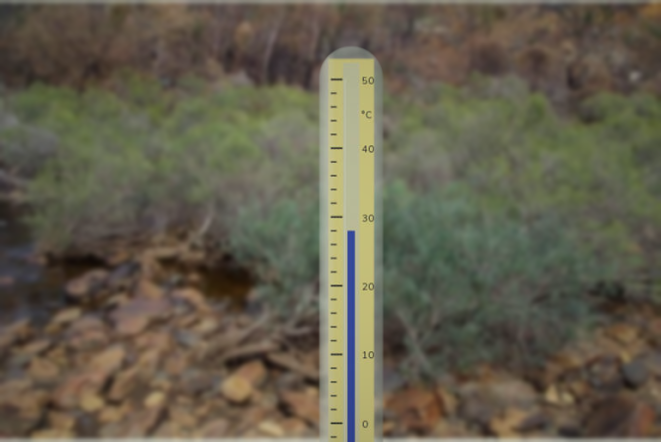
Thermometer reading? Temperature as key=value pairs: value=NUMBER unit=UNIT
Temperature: value=28 unit=°C
